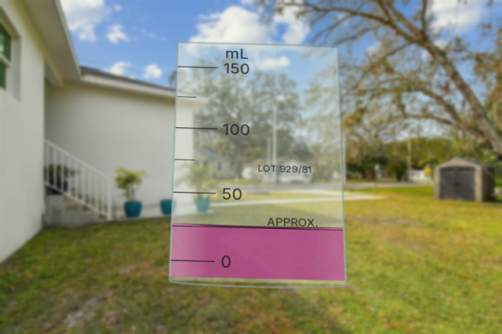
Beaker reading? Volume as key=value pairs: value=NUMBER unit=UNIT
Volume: value=25 unit=mL
